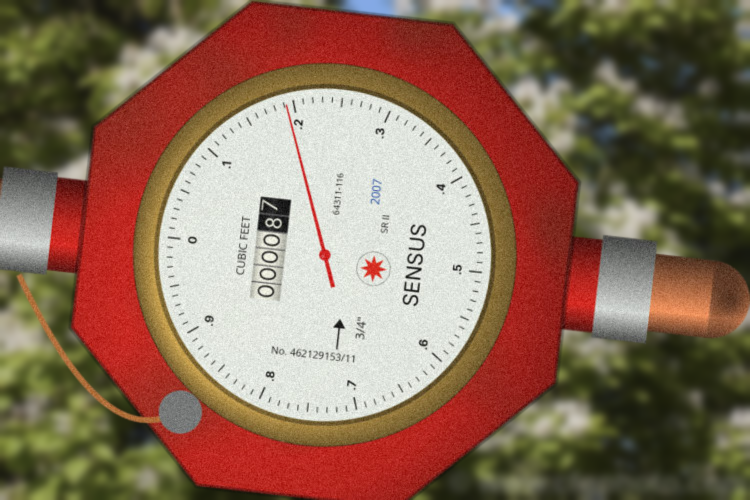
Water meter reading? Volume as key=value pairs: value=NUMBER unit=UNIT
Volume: value=87.19 unit=ft³
